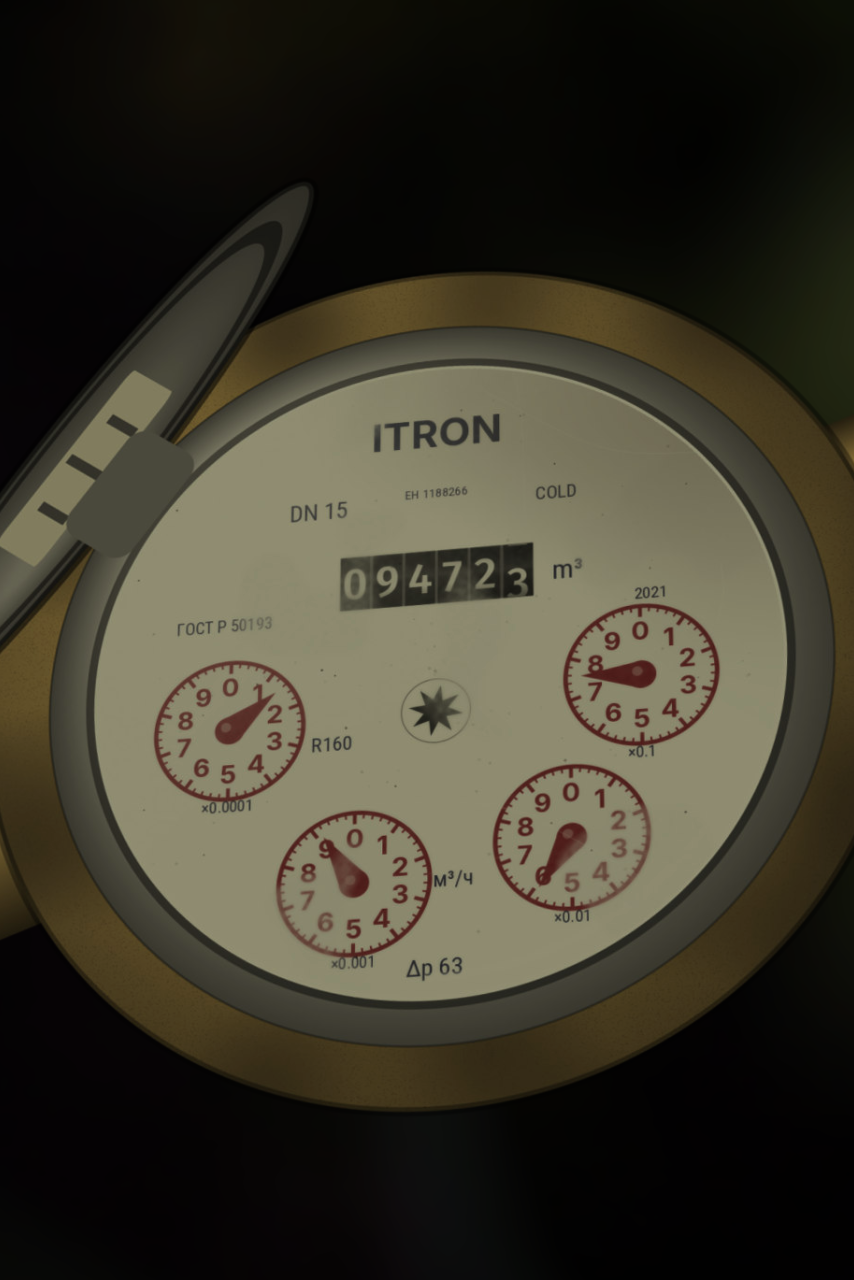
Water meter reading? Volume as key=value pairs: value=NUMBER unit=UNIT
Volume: value=94722.7591 unit=m³
